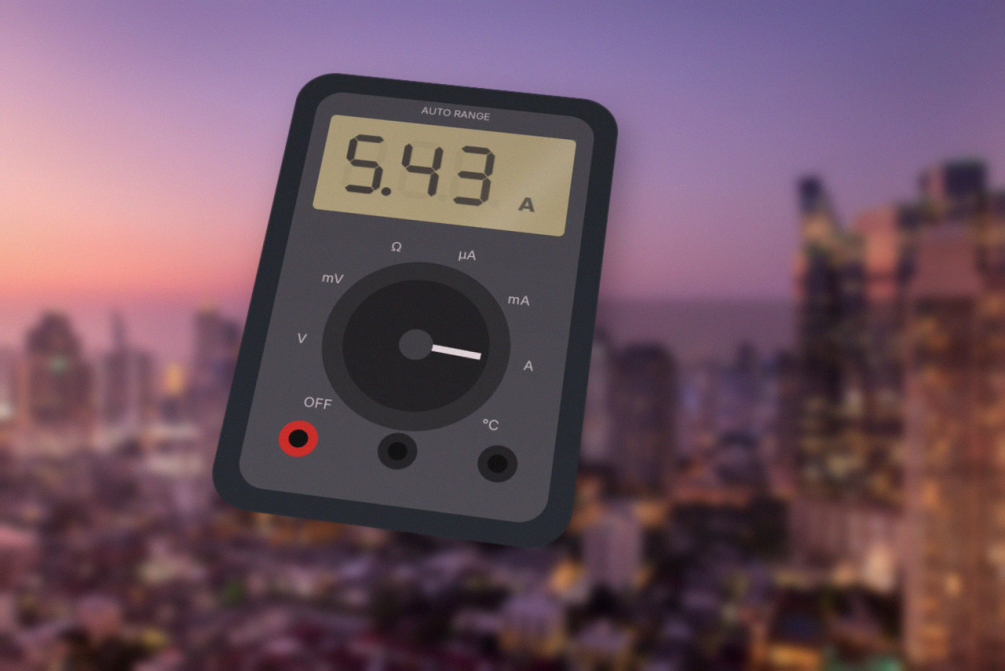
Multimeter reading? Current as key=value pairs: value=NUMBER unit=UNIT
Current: value=5.43 unit=A
